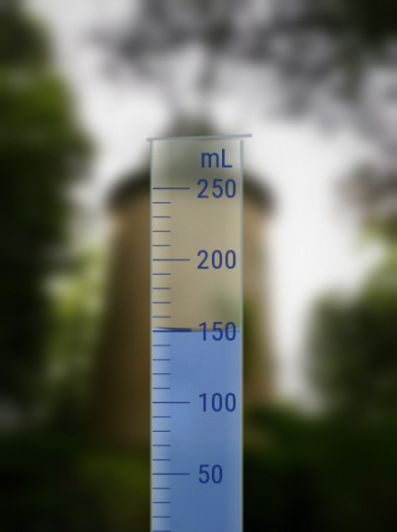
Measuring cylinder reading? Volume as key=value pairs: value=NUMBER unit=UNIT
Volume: value=150 unit=mL
